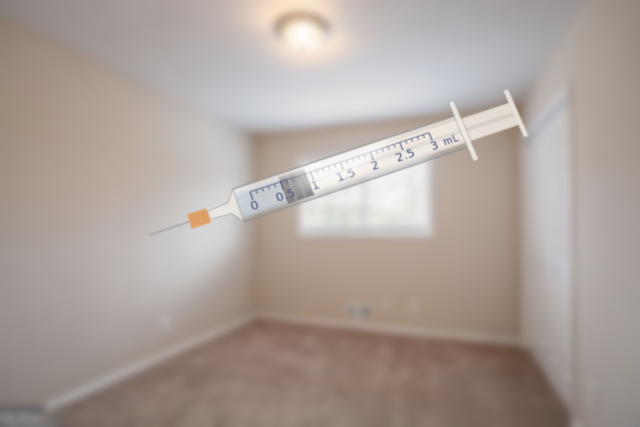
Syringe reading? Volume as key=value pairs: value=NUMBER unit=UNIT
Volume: value=0.5 unit=mL
